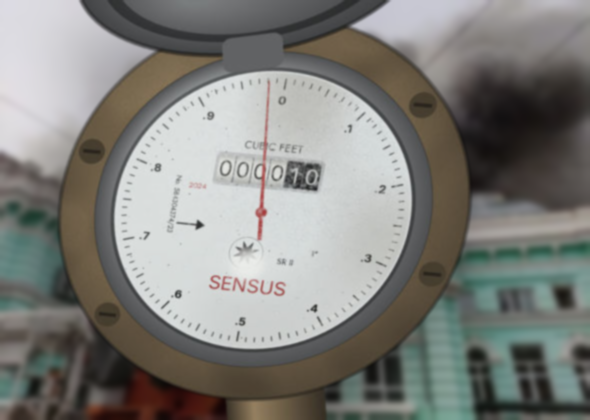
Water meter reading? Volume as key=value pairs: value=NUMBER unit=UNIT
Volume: value=9.98 unit=ft³
